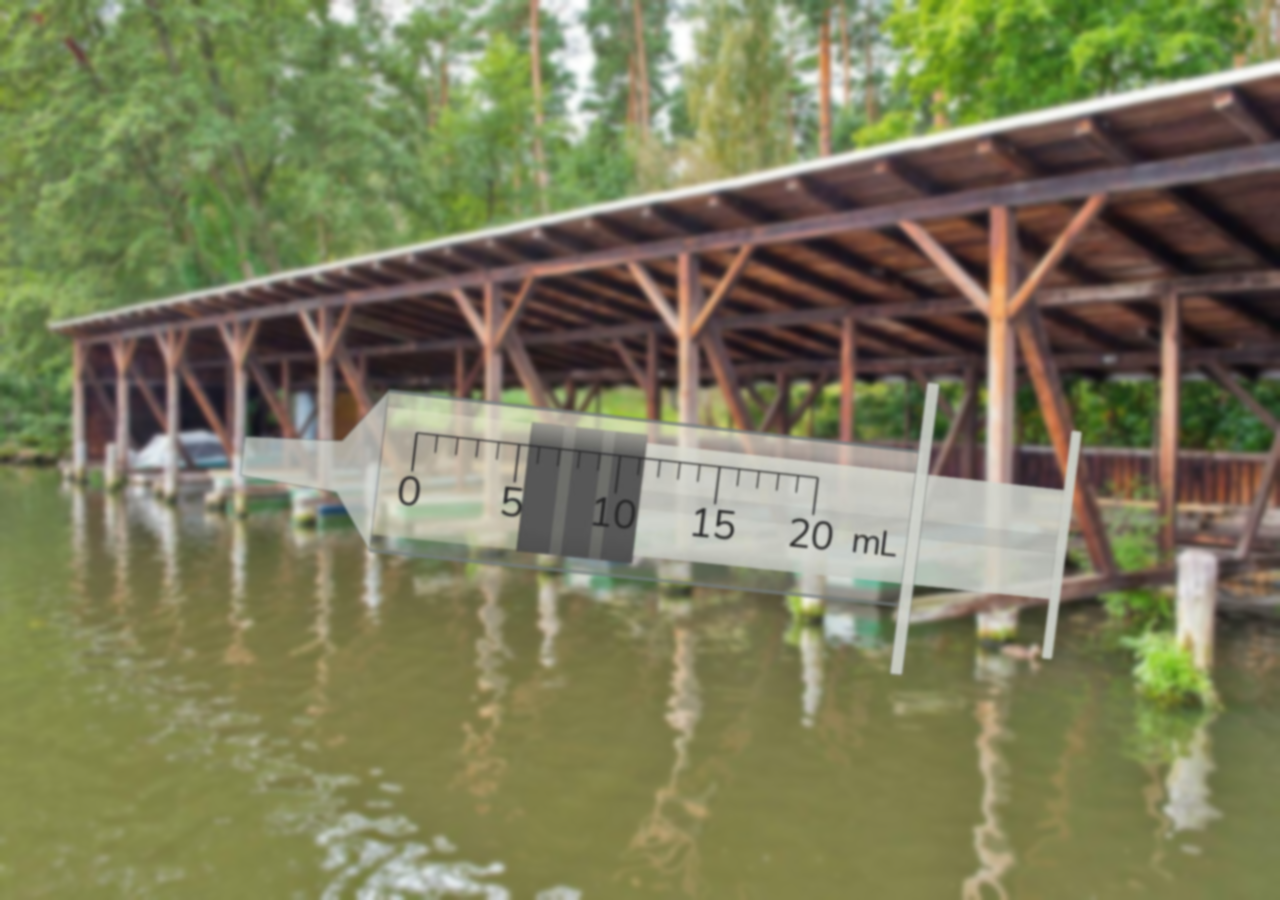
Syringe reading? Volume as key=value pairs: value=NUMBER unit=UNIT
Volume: value=5.5 unit=mL
